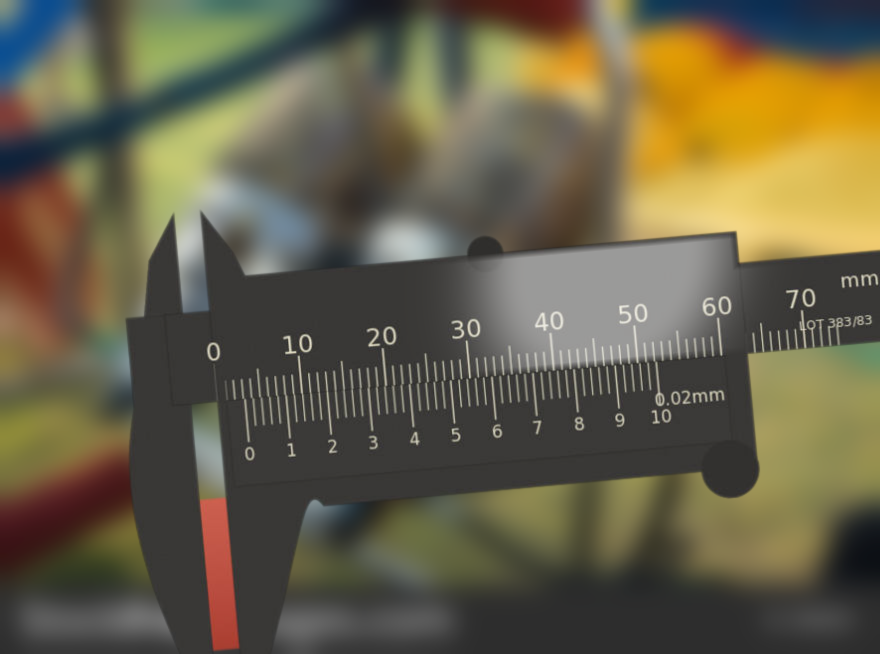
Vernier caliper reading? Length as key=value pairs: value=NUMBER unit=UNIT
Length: value=3.2 unit=mm
